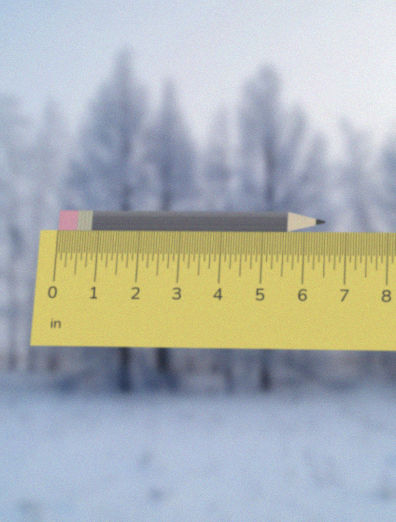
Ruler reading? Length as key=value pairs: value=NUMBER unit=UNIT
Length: value=6.5 unit=in
